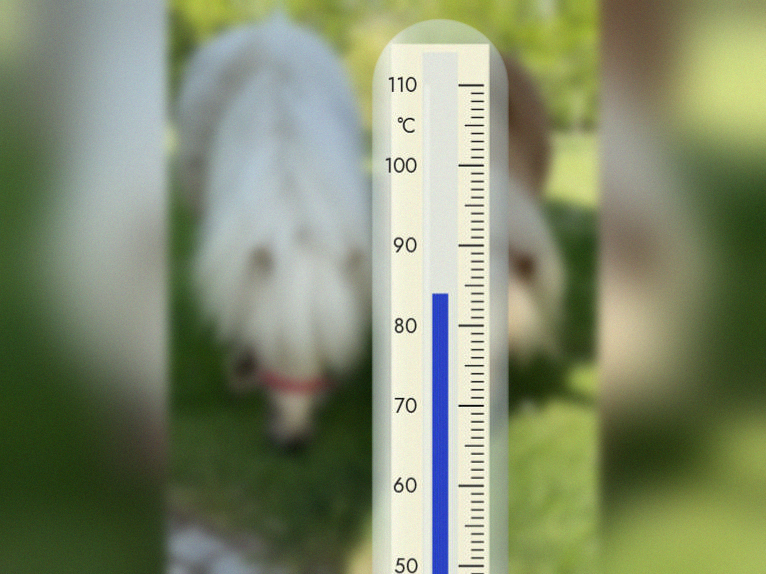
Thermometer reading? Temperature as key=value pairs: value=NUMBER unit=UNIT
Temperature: value=84 unit=°C
